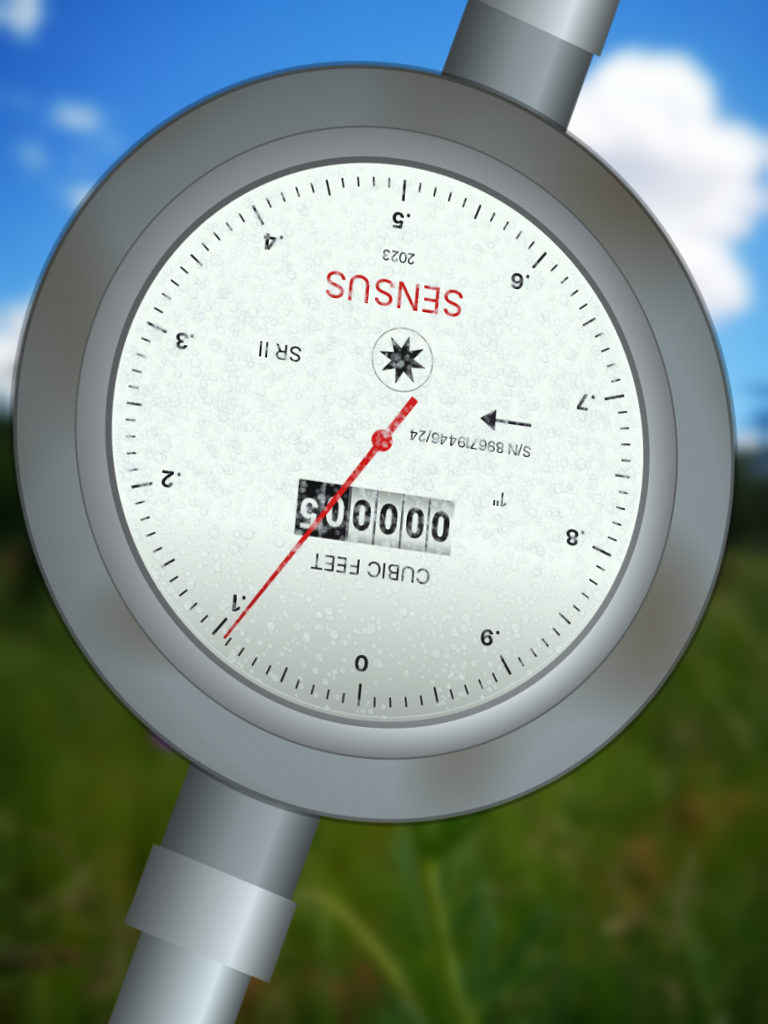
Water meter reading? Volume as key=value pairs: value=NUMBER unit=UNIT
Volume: value=5.09 unit=ft³
